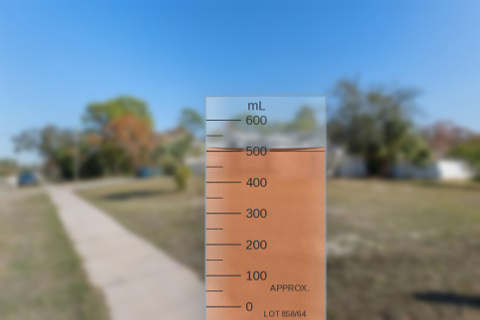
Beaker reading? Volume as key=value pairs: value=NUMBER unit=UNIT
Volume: value=500 unit=mL
